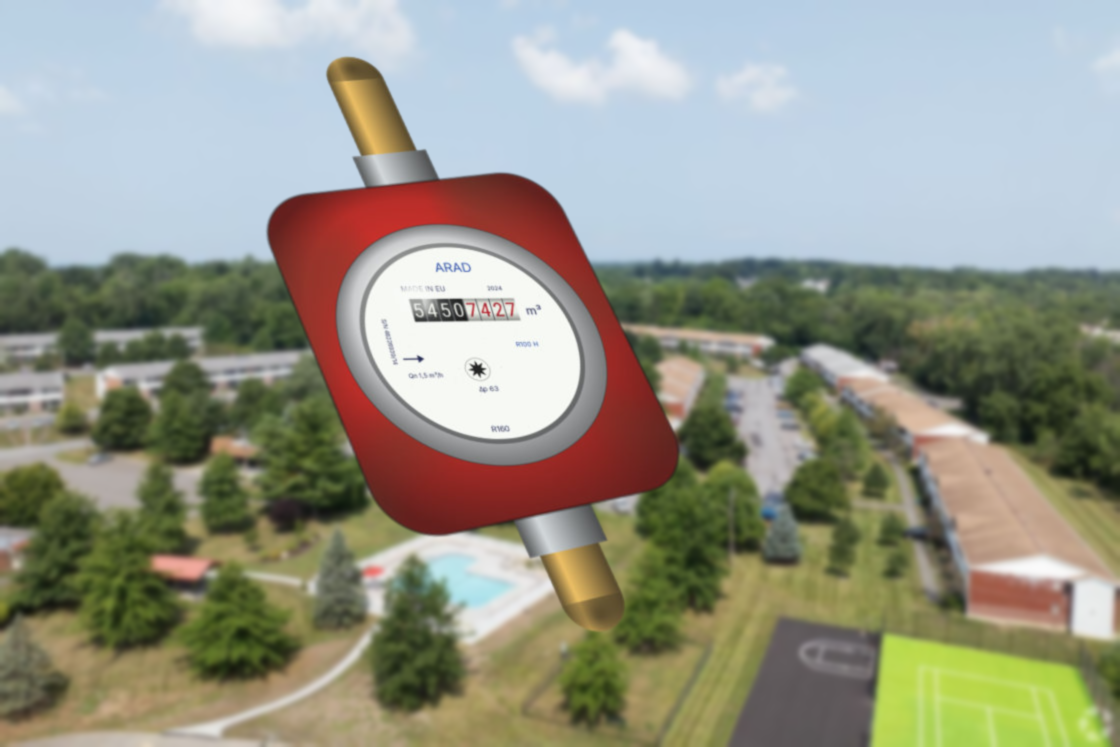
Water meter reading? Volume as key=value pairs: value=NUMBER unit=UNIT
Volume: value=5450.7427 unit=m³
